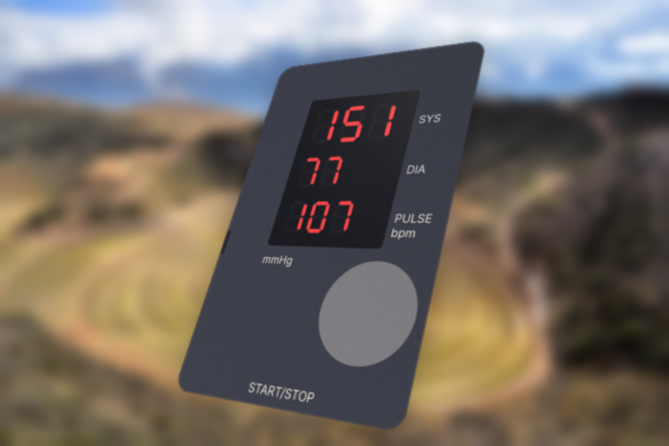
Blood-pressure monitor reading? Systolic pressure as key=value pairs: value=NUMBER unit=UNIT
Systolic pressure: value=151 unit=mmHg
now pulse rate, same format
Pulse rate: value=107 unit=bpm
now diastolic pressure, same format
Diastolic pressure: value=77 unit=mmHg
